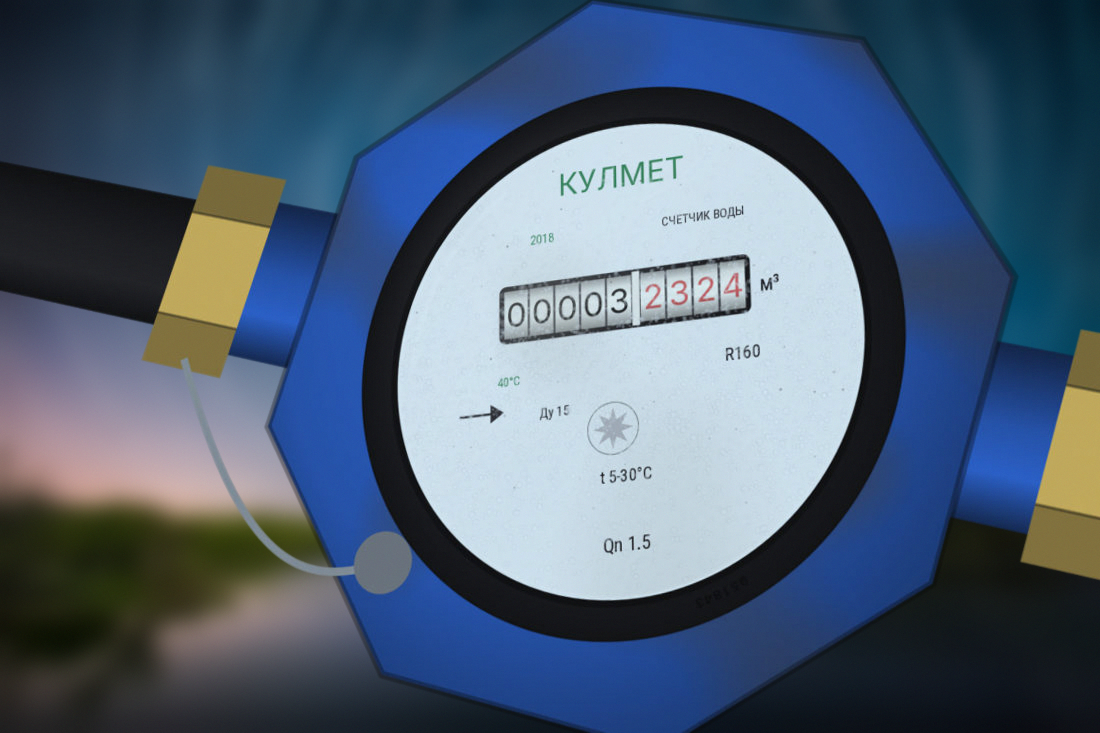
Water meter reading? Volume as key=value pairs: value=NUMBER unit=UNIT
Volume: value=3.2324 unit=m³
